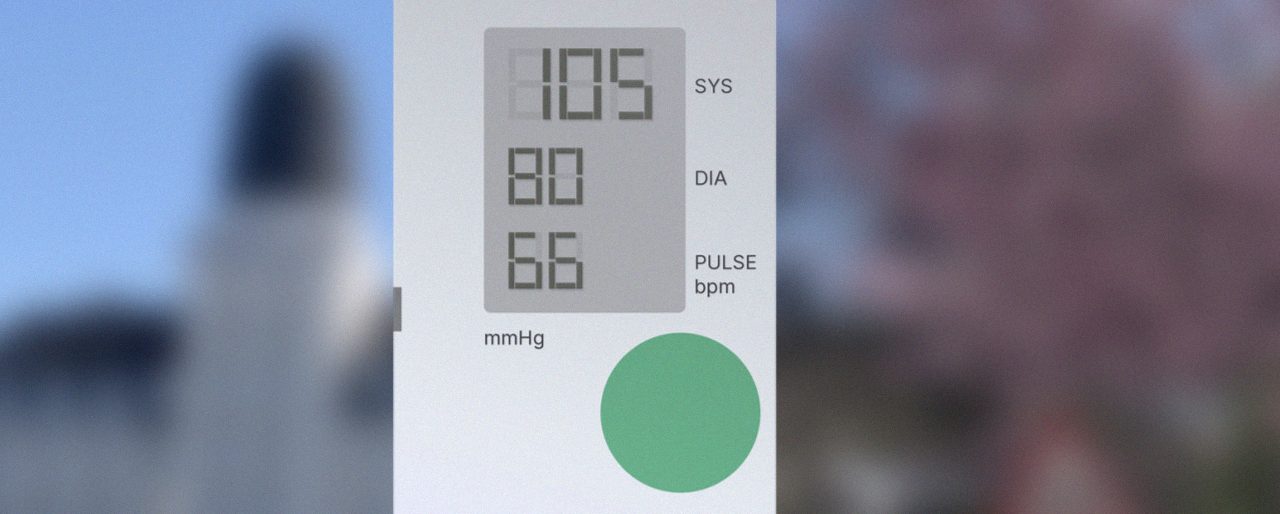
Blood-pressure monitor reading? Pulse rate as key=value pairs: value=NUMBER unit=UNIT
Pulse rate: value=66 unit=bpm
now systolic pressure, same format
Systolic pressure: value=105 unit=mmHg
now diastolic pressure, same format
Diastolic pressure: value=80 unit=mmHg
